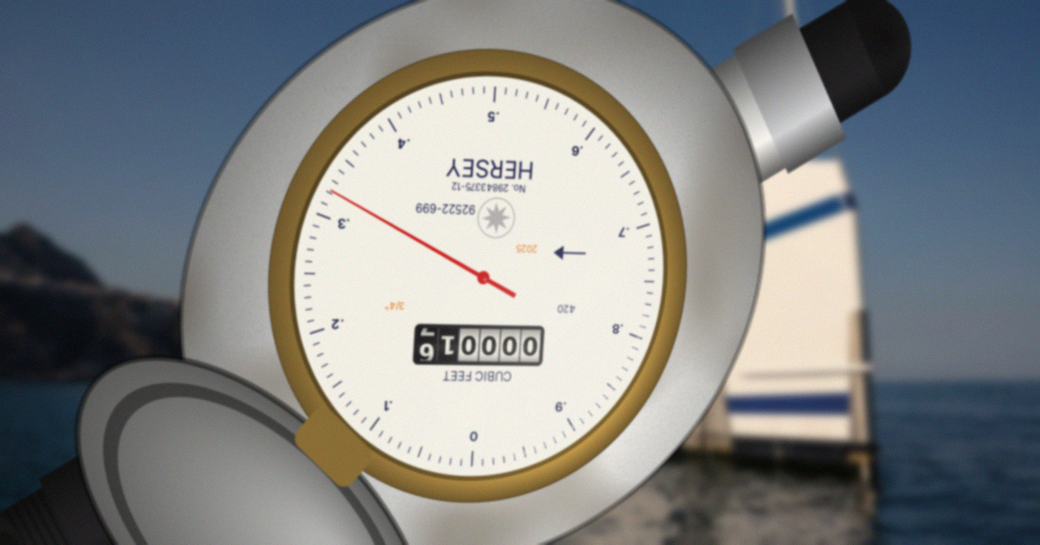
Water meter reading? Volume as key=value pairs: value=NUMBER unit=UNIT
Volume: value=16.32 unit=ft³
